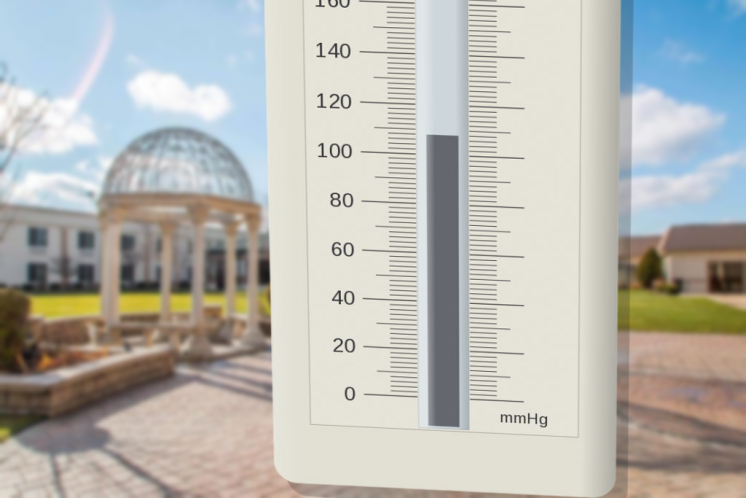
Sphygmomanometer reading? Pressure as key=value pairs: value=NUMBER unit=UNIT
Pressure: value=108 unit=mmHg
